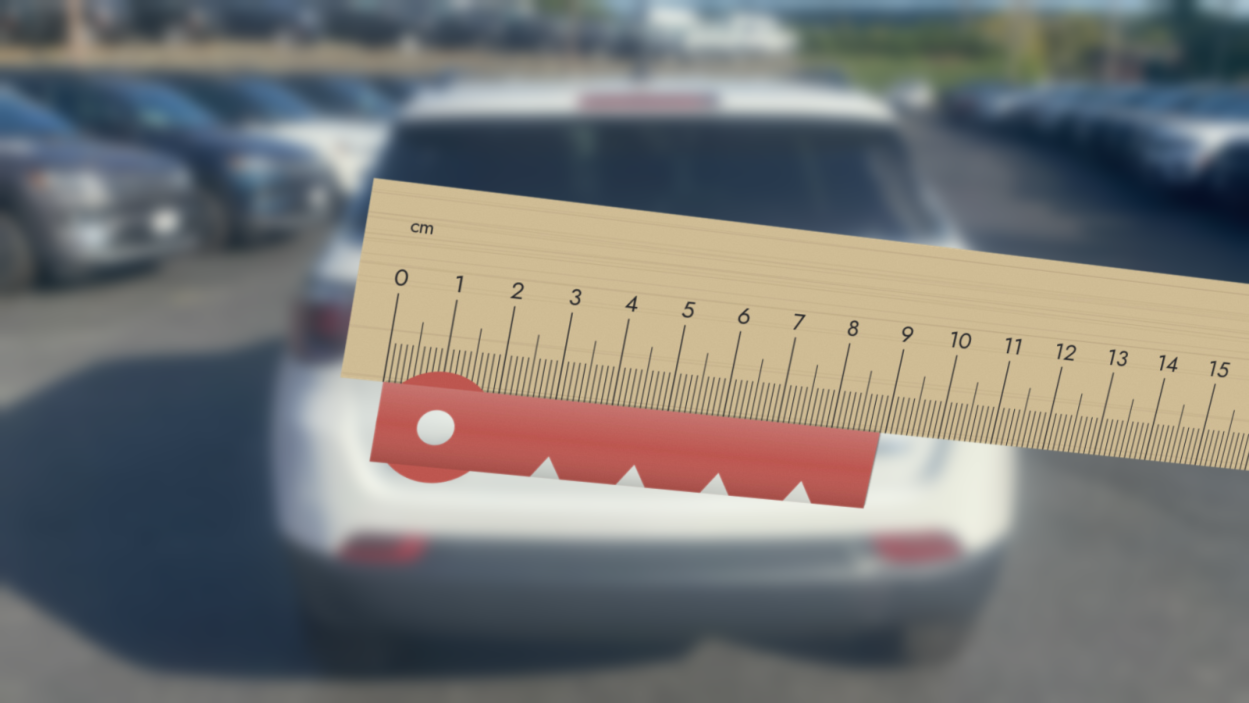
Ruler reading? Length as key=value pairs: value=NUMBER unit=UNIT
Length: value=8.9 unit=cm
